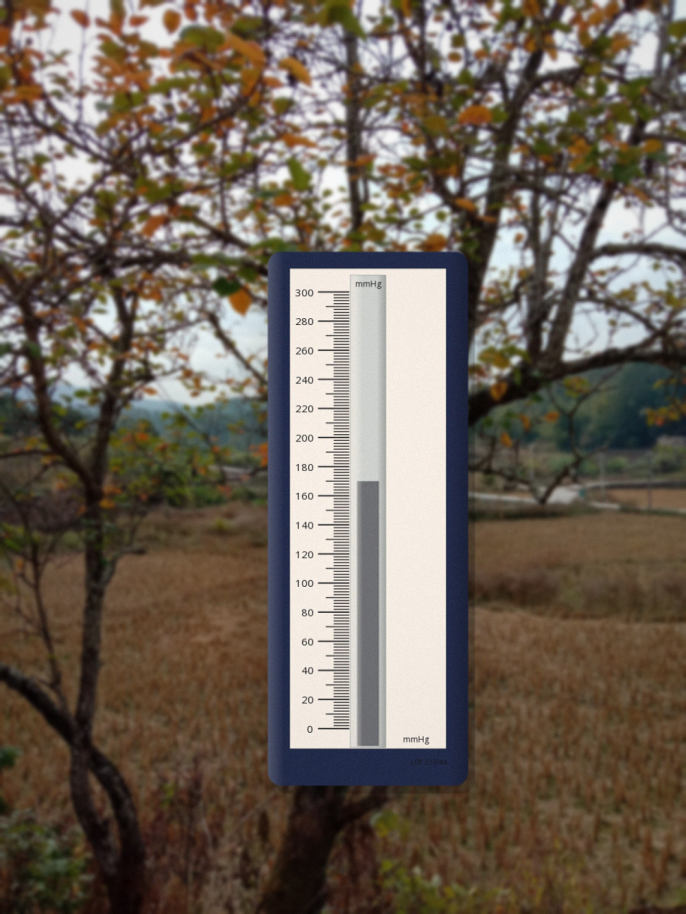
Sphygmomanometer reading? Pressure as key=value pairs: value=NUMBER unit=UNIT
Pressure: value=170 unit=mmHg
